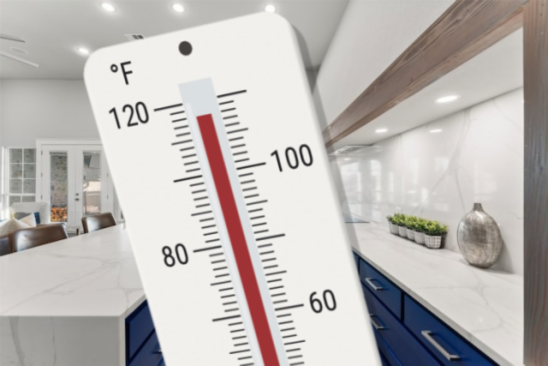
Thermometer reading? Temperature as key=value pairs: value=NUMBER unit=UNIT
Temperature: value=116 unit=°F
